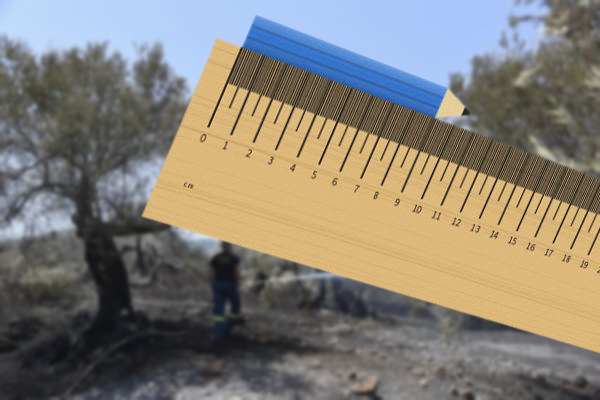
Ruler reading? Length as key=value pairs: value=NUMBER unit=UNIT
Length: value=10.5 unit=cm
